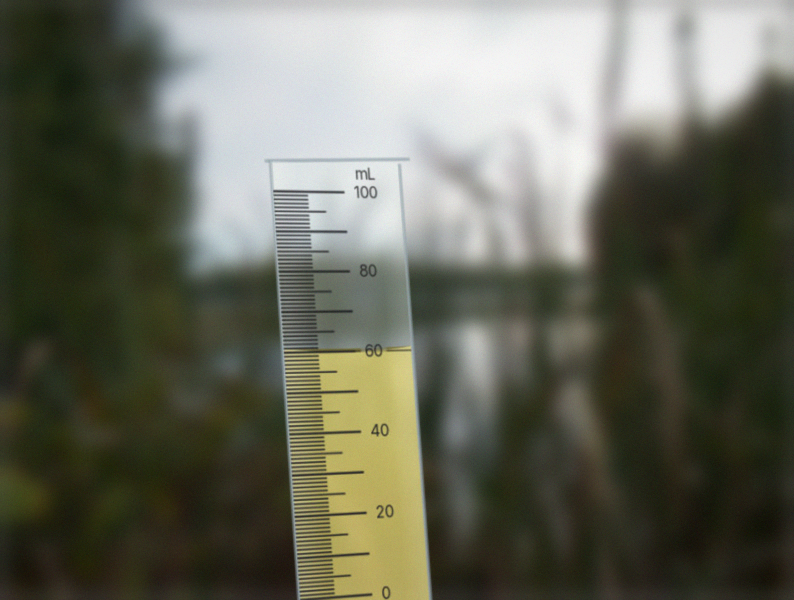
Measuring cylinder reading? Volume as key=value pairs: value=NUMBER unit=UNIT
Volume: value=60 unit=mL
